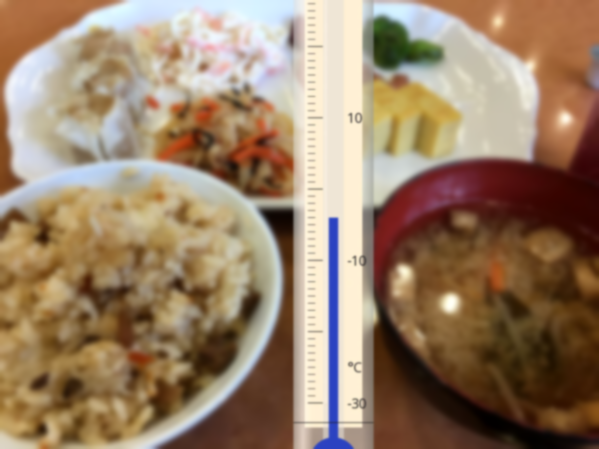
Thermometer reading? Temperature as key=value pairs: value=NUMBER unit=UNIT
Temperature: value=-4 unit=°C
